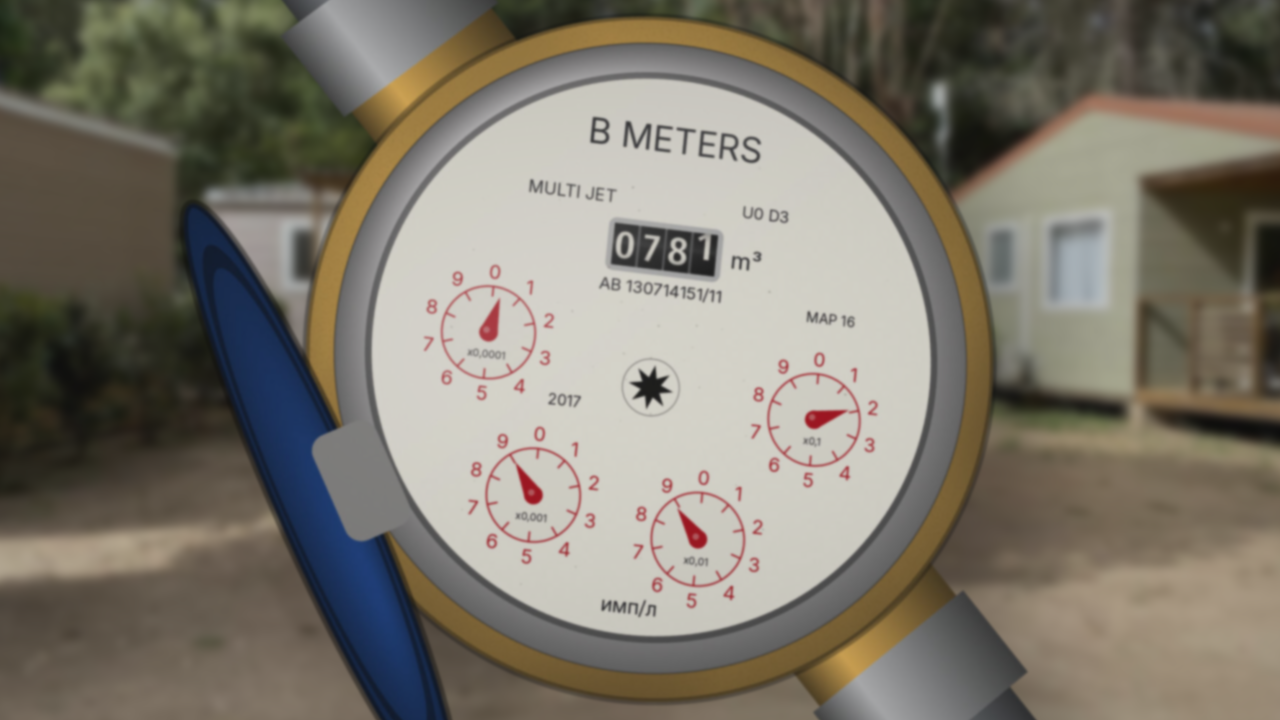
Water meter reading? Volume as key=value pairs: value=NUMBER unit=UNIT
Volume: value=781.1890 unit=m³
